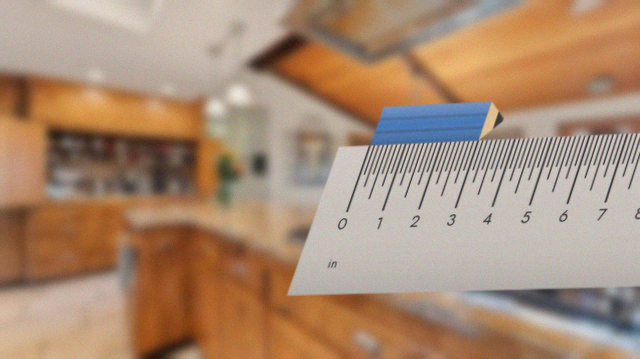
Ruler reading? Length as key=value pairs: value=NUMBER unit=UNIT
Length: value=3.5 unit=in
